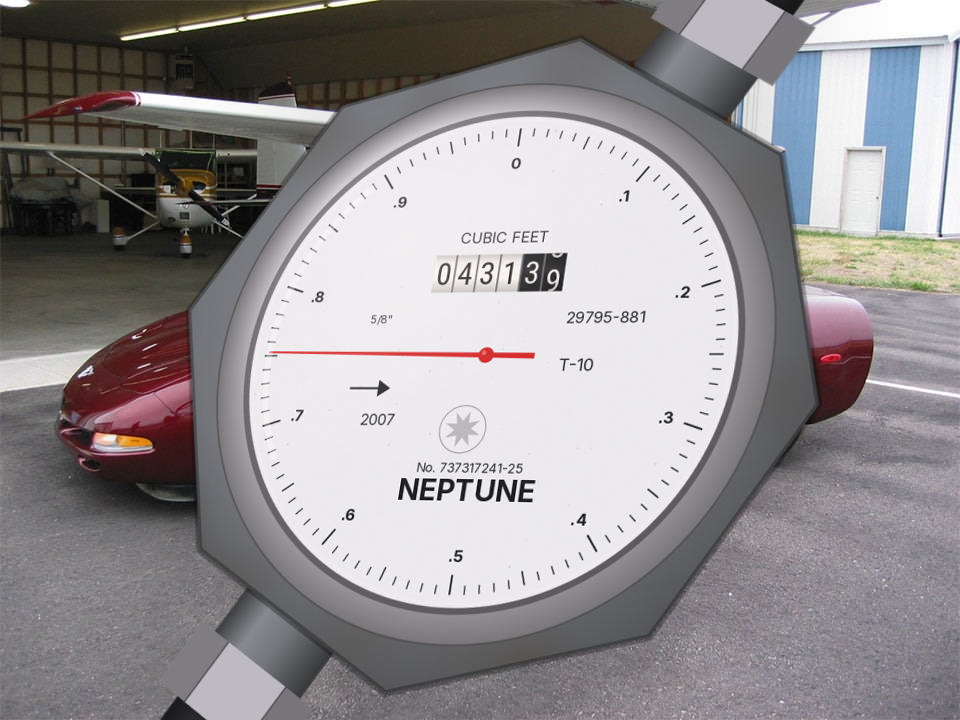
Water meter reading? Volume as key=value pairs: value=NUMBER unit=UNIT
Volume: value=43138.75 unit=ft³
